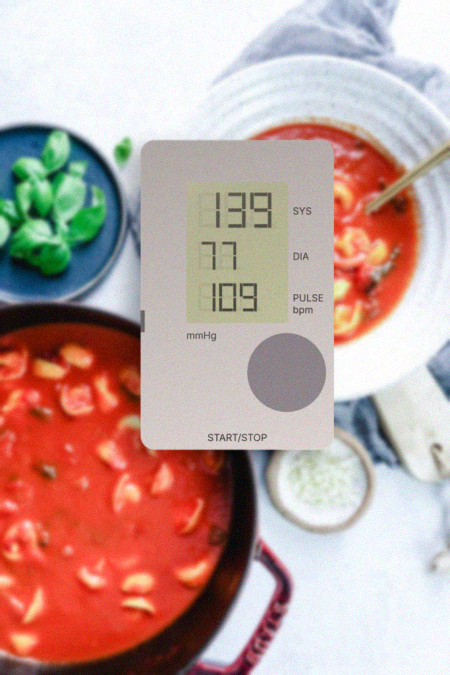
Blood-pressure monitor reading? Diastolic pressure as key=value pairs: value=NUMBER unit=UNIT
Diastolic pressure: value=77 unit=mmHg
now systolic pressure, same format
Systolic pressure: value=139 unit=mmHg
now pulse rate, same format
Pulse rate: value=109 unit=bpm
